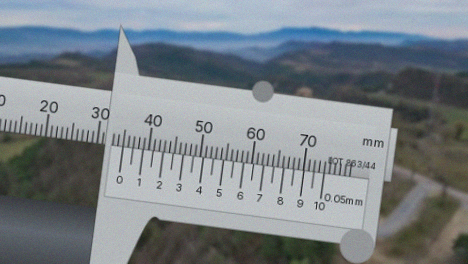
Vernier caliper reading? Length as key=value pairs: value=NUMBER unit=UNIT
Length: value=35.0 unit=mm
